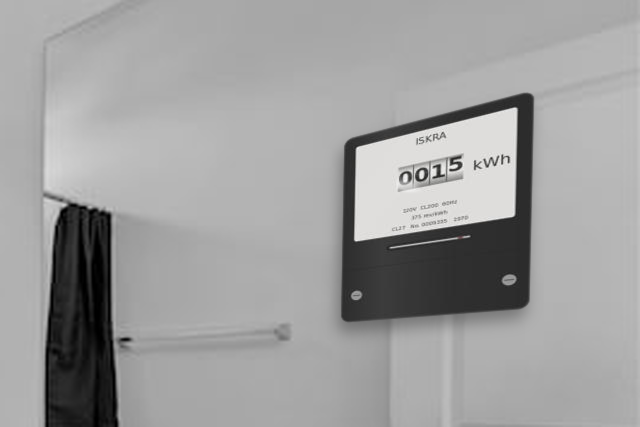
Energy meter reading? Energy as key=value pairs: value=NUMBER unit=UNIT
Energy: value=15 unit=kWh
